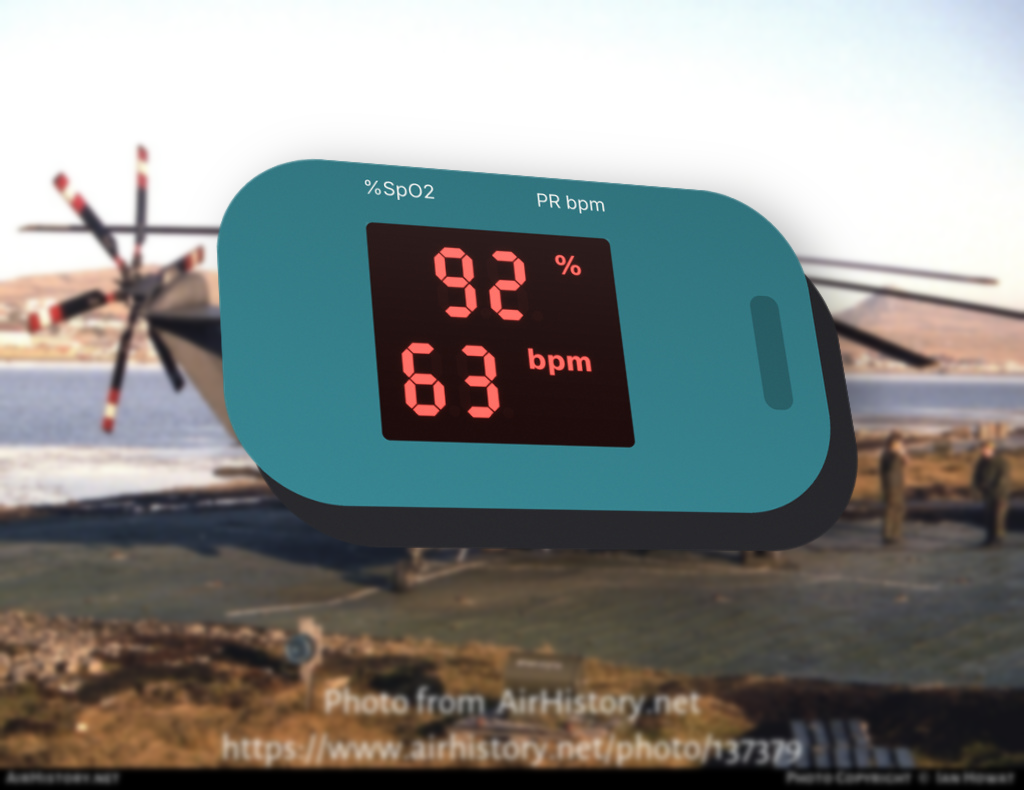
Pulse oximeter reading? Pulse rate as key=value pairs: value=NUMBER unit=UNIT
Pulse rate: value=63 unit=bpm
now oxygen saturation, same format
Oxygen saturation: value=92 unit=%
